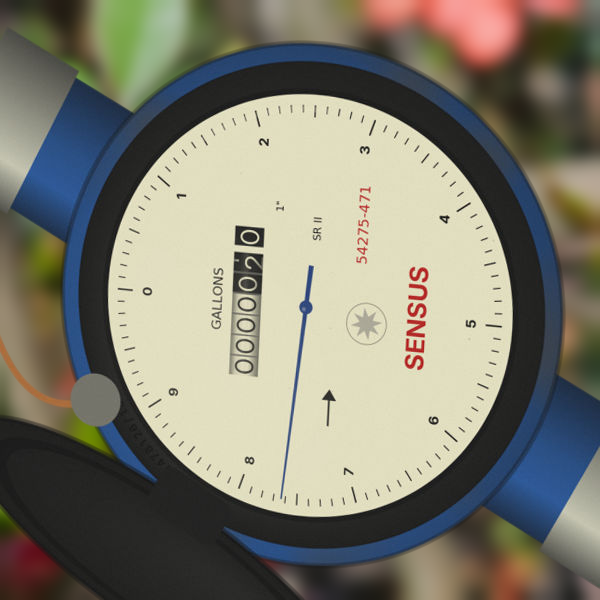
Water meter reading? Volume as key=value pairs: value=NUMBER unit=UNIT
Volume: value=17.6 unit=gal
